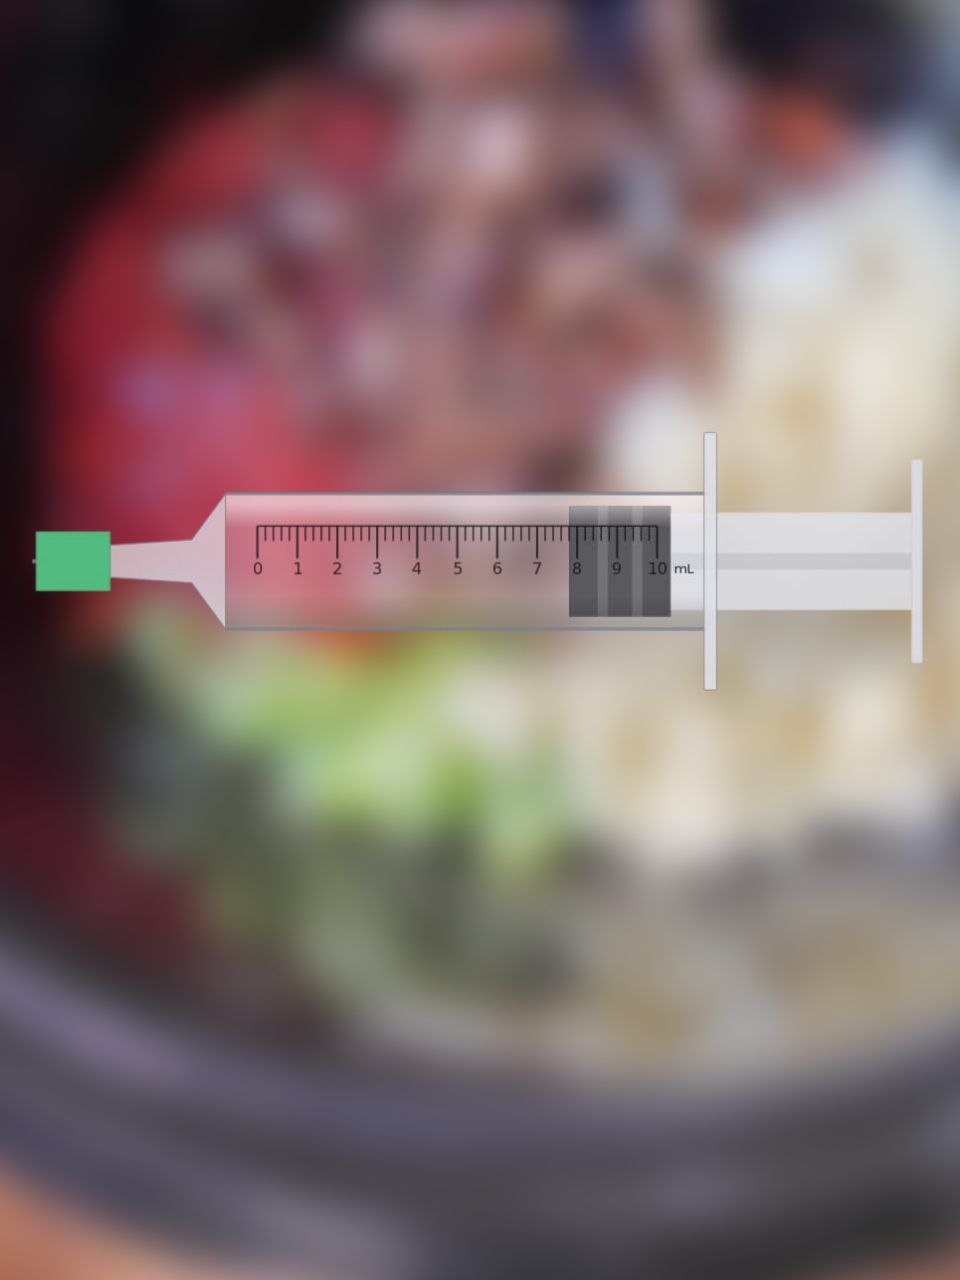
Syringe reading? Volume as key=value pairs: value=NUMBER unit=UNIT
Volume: value=7.8 unit=mL
